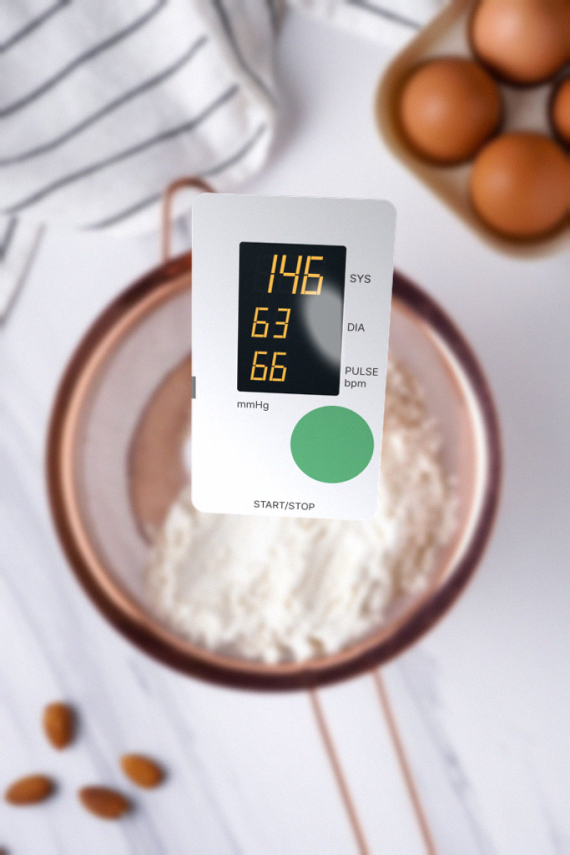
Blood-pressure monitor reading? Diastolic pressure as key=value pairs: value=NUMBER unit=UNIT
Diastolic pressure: value=63 unit=mmHg
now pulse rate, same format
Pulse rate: value=66 unit=bpm
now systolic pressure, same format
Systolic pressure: value=146 unit=mmHg
